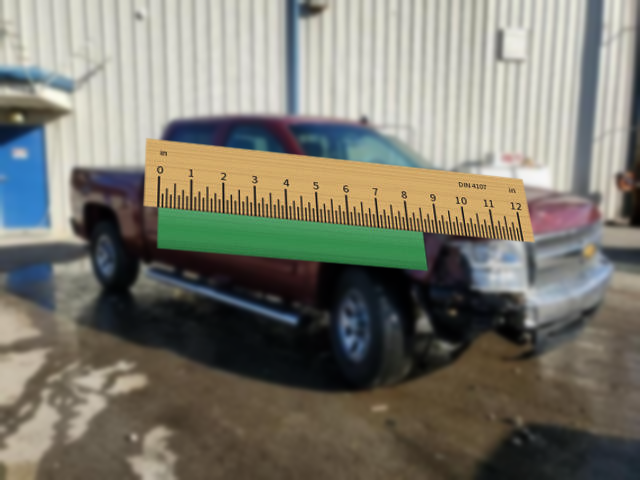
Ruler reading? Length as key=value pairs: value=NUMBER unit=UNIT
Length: value=8.5 unit=in
